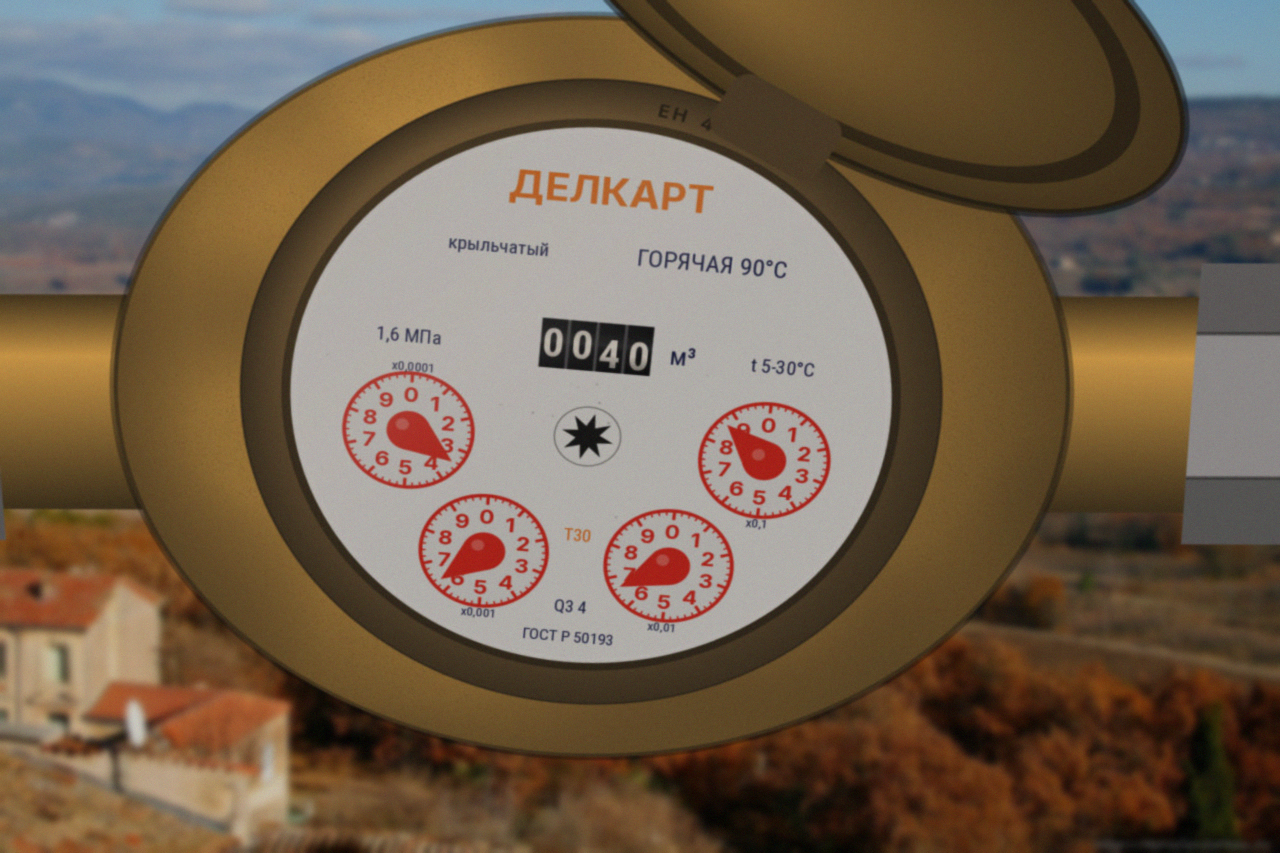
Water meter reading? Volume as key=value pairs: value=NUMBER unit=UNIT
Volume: value=39.8663 unit=m³
